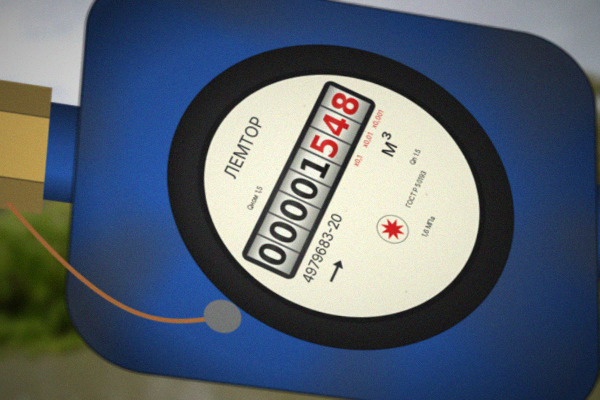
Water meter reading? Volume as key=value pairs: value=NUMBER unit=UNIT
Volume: value=1.548 unit=m³
